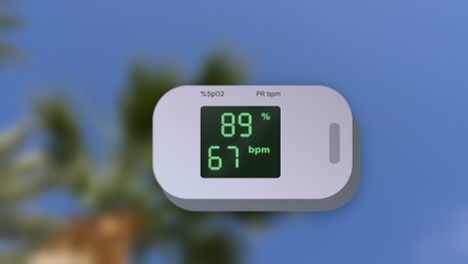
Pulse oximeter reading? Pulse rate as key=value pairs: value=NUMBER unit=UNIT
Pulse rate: value=67 unit=bpm
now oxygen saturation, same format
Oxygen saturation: value=89 unit=%
